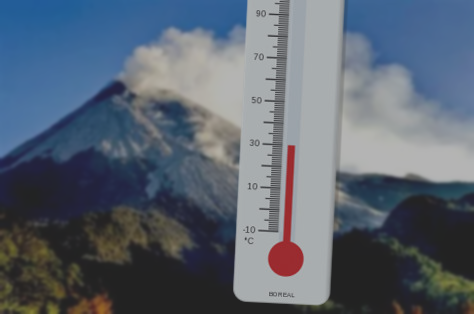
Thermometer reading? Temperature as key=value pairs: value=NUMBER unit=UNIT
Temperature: value=30 unit=°C
